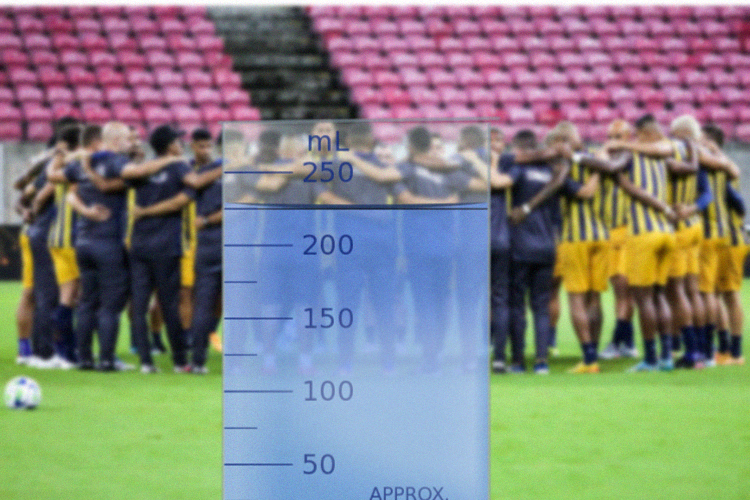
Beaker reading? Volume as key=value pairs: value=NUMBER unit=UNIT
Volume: value=225 unit=mL
